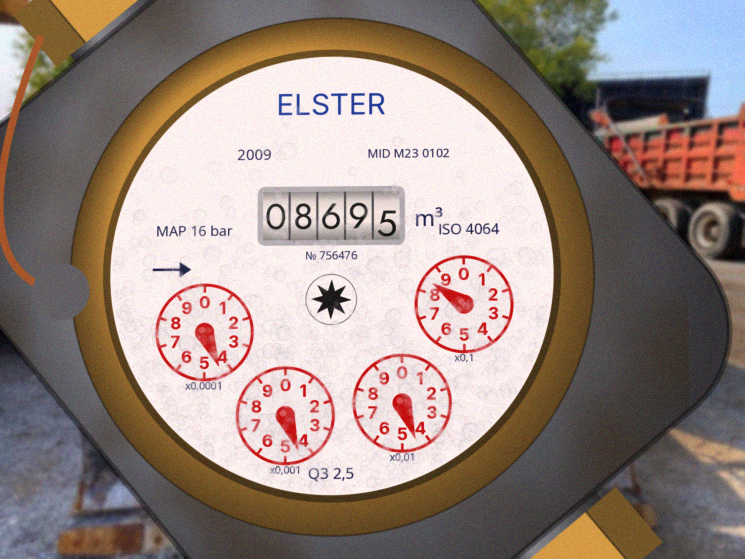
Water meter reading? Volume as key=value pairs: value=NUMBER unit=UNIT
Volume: value=8694.8444 unit=m³
